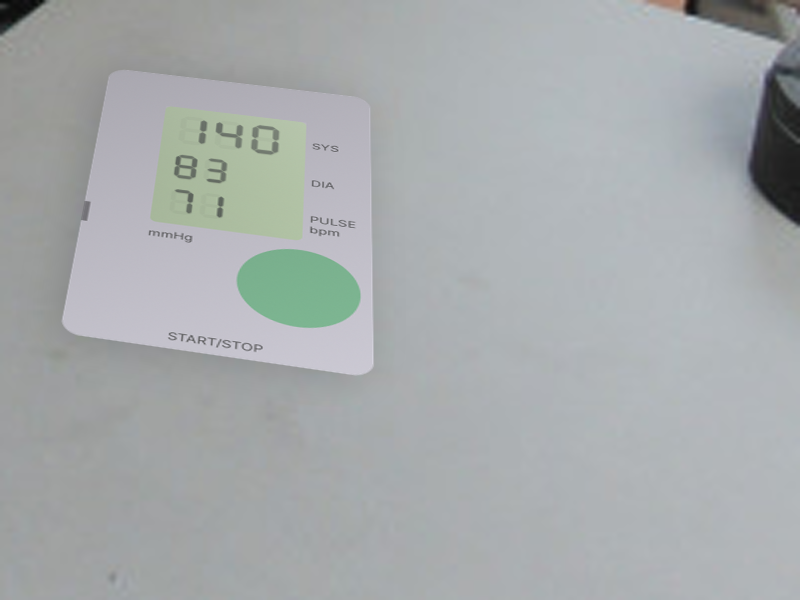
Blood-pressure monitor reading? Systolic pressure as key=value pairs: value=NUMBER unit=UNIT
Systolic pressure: value=140 unit=mmHg
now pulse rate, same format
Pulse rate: value=71 unit=bpm
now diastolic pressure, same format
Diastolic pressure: value=83 unit=mmHg
